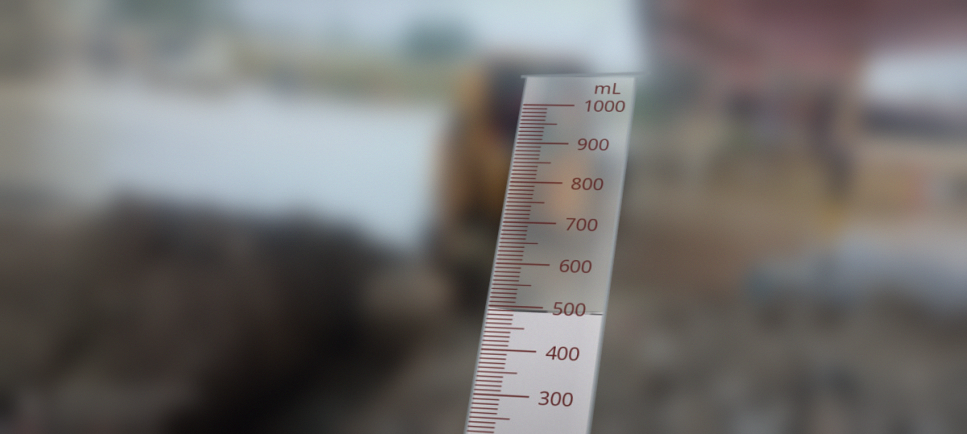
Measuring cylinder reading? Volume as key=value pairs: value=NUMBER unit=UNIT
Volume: value=490 unit=mL
